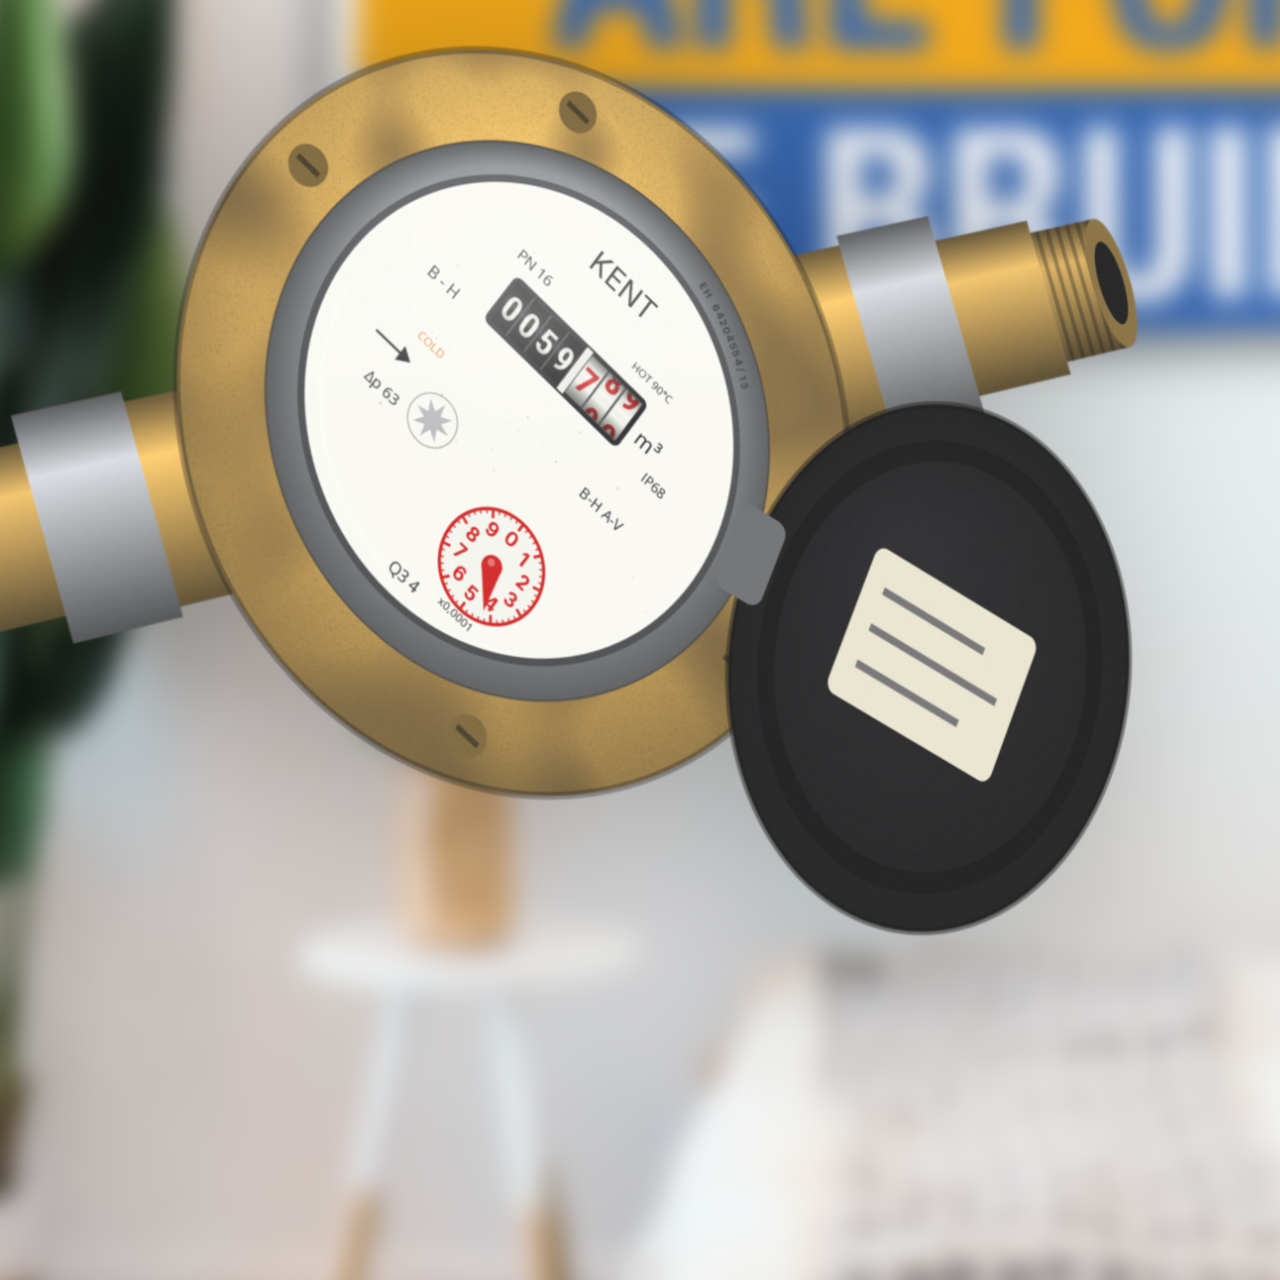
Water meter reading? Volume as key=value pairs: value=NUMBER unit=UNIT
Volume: value=59.7894 unit=m³
